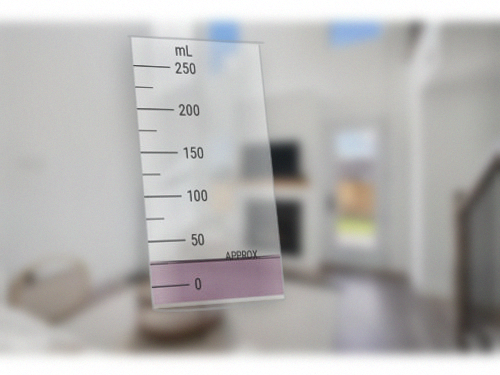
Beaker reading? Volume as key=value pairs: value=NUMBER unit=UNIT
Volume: value=25 unit=mL
